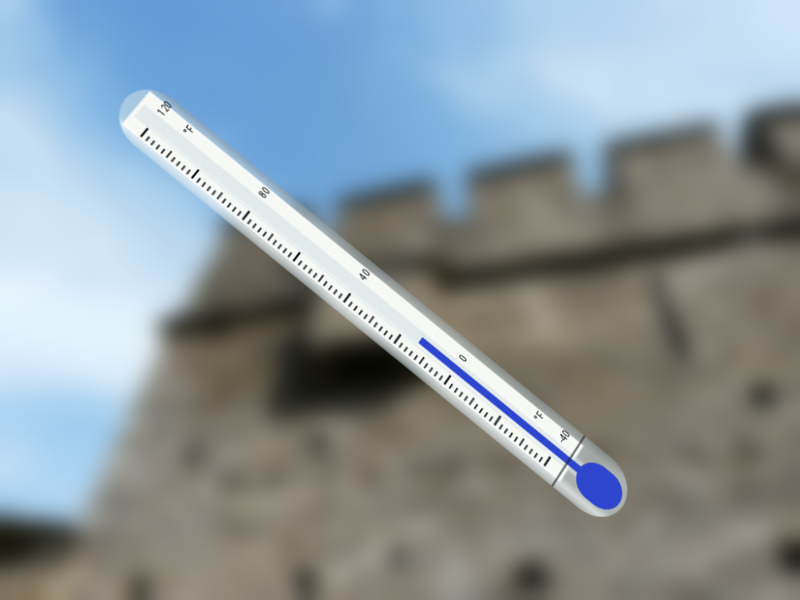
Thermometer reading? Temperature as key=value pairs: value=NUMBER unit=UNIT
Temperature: value=14 unit=°F
